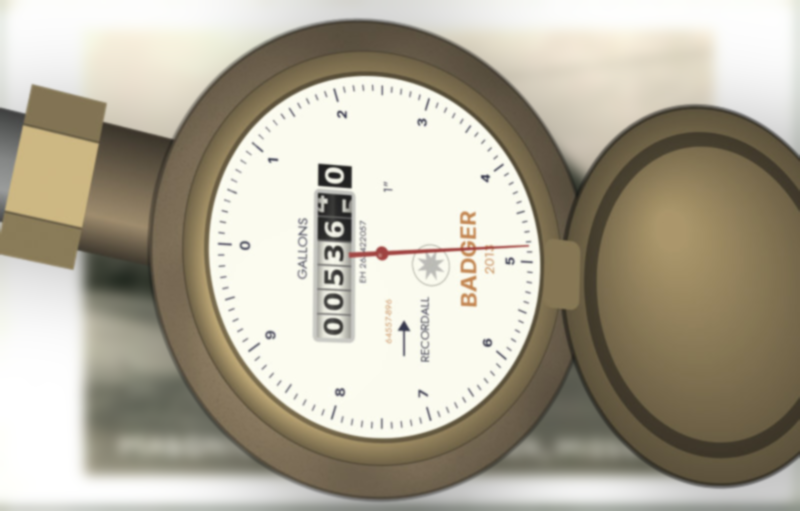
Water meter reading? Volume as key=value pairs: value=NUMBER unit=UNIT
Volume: value=53644.8 unit=gal
